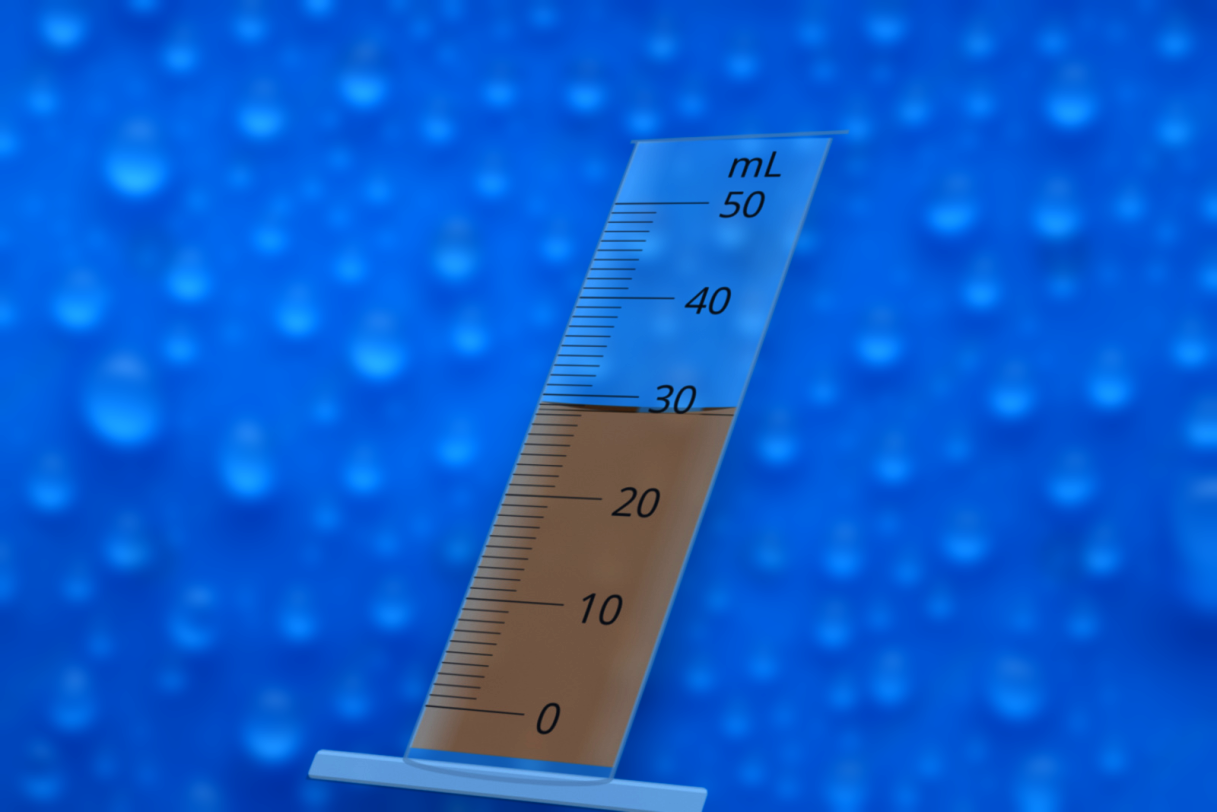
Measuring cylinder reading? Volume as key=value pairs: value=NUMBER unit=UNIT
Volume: value=28.5 unit=mL
